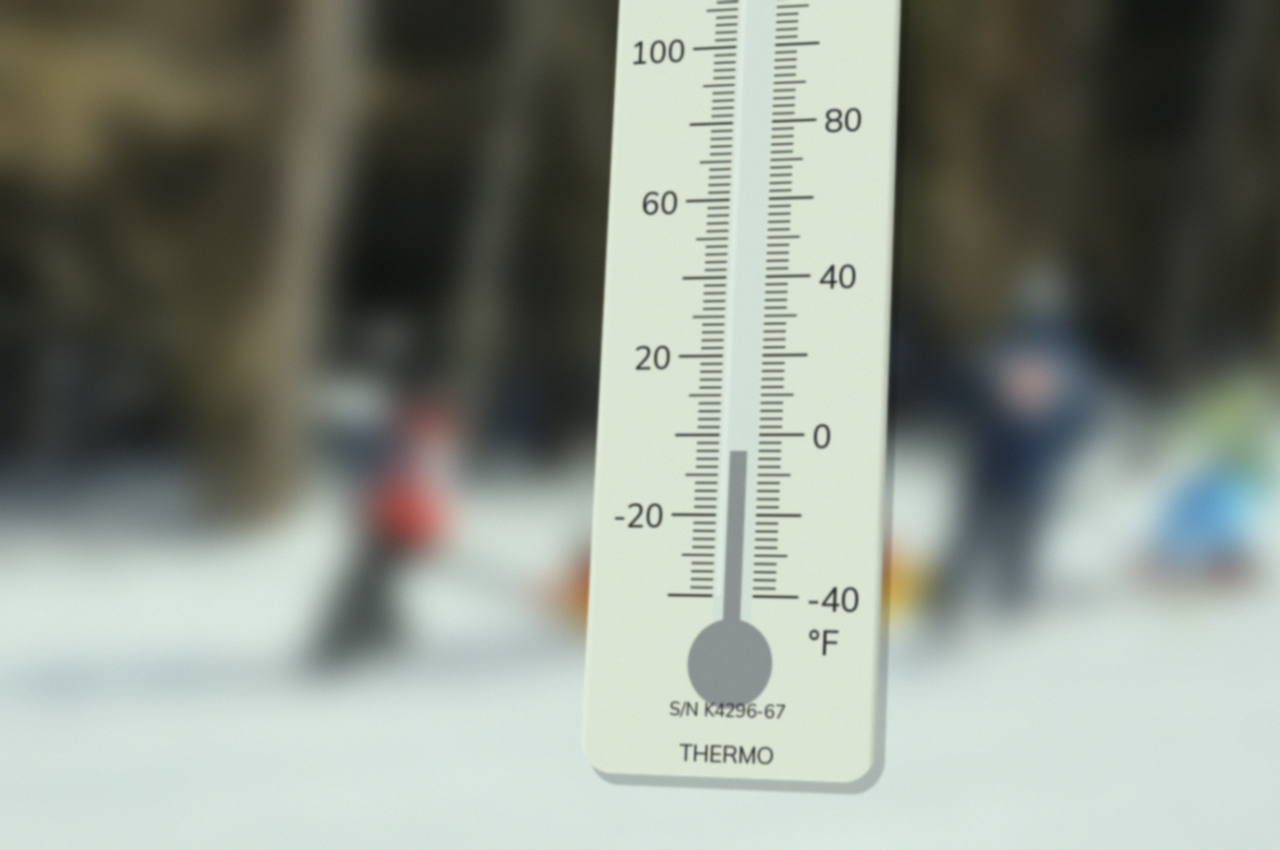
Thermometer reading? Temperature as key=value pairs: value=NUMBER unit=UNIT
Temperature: value=-4 unit=°F
